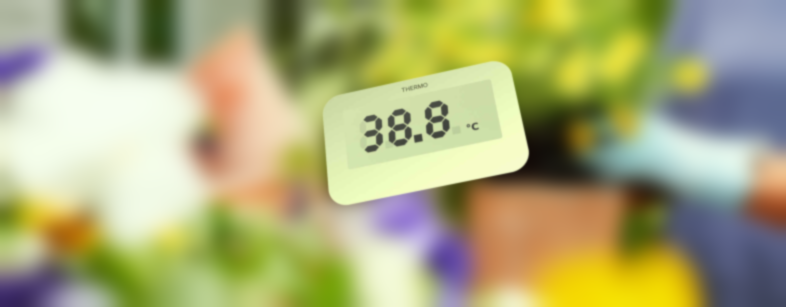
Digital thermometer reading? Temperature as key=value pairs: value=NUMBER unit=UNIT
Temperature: value=38.8 unit=°C
